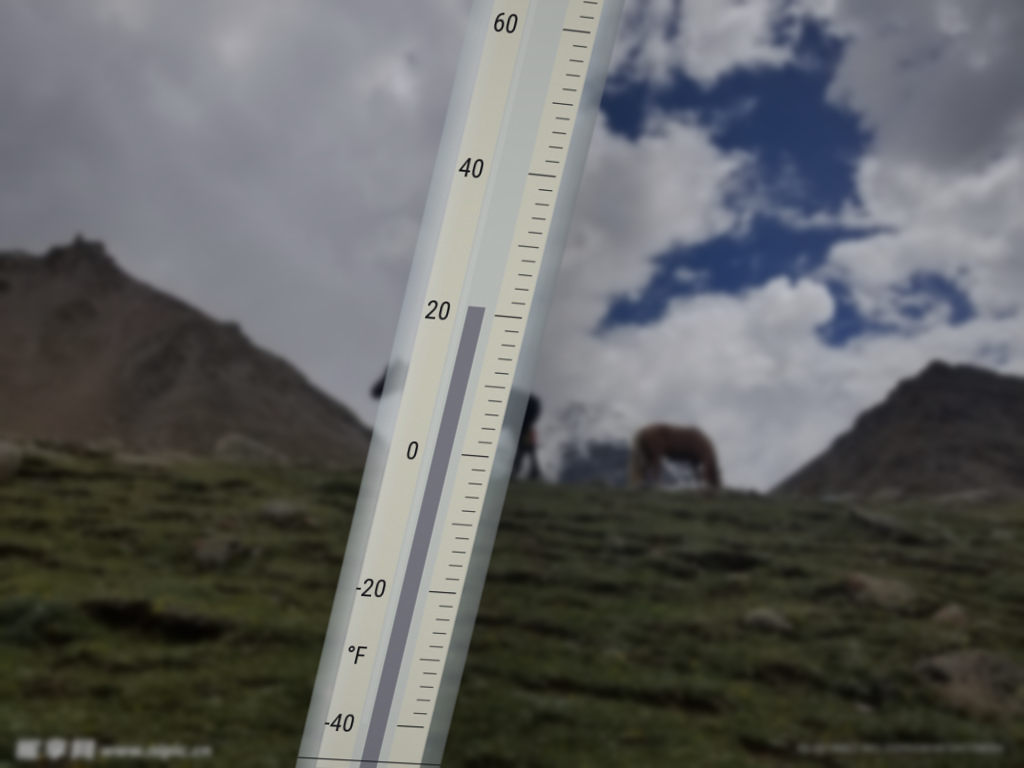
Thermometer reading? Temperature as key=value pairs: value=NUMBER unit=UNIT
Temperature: value=21 unit=°F
